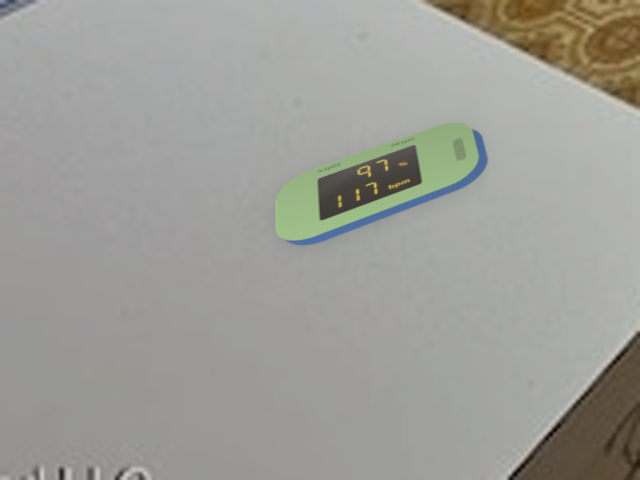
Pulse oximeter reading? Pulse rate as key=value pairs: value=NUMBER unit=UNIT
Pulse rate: value=117 unit=bpm
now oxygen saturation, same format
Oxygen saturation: value=97 unit=%
